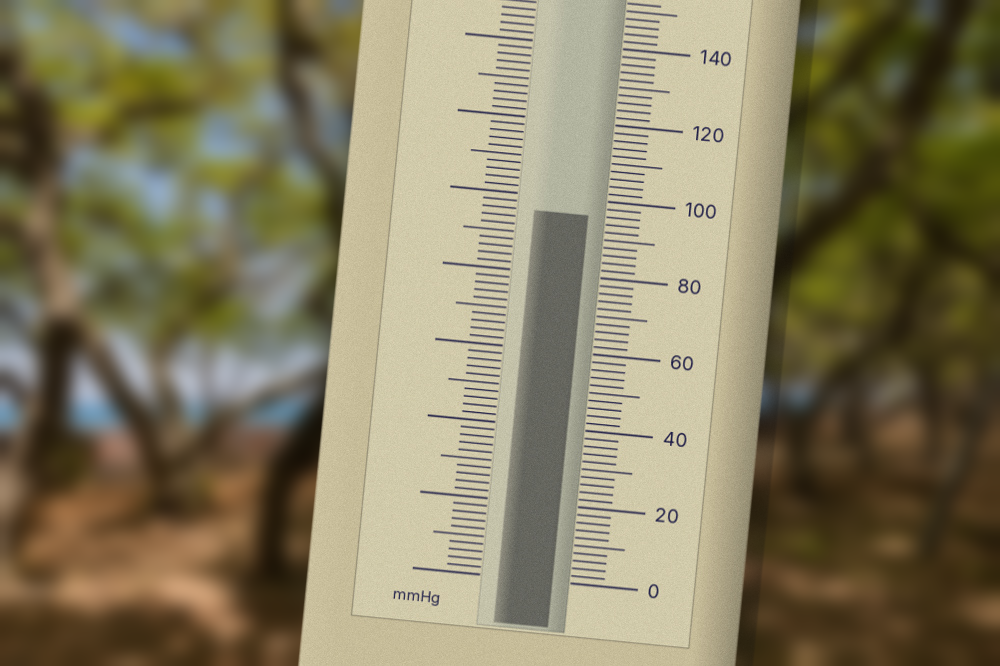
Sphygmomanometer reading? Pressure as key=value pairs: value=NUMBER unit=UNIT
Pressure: value=96 unit=mmHg
